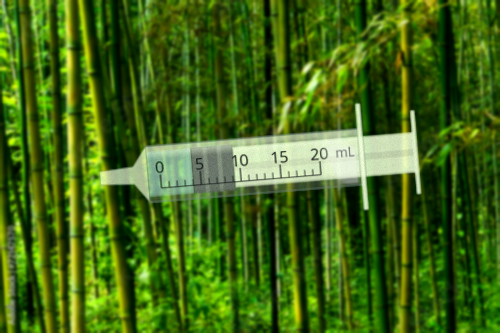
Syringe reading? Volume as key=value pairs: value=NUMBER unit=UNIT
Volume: value=4 unit=mL
